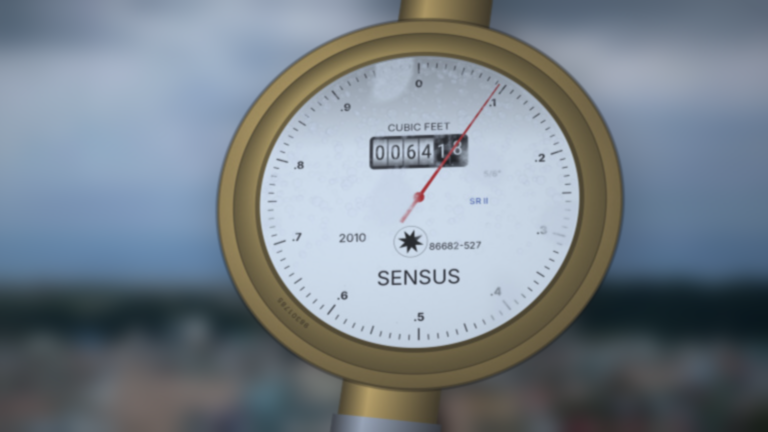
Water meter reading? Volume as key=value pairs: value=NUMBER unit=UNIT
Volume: value=6418.09 unit=ft³
